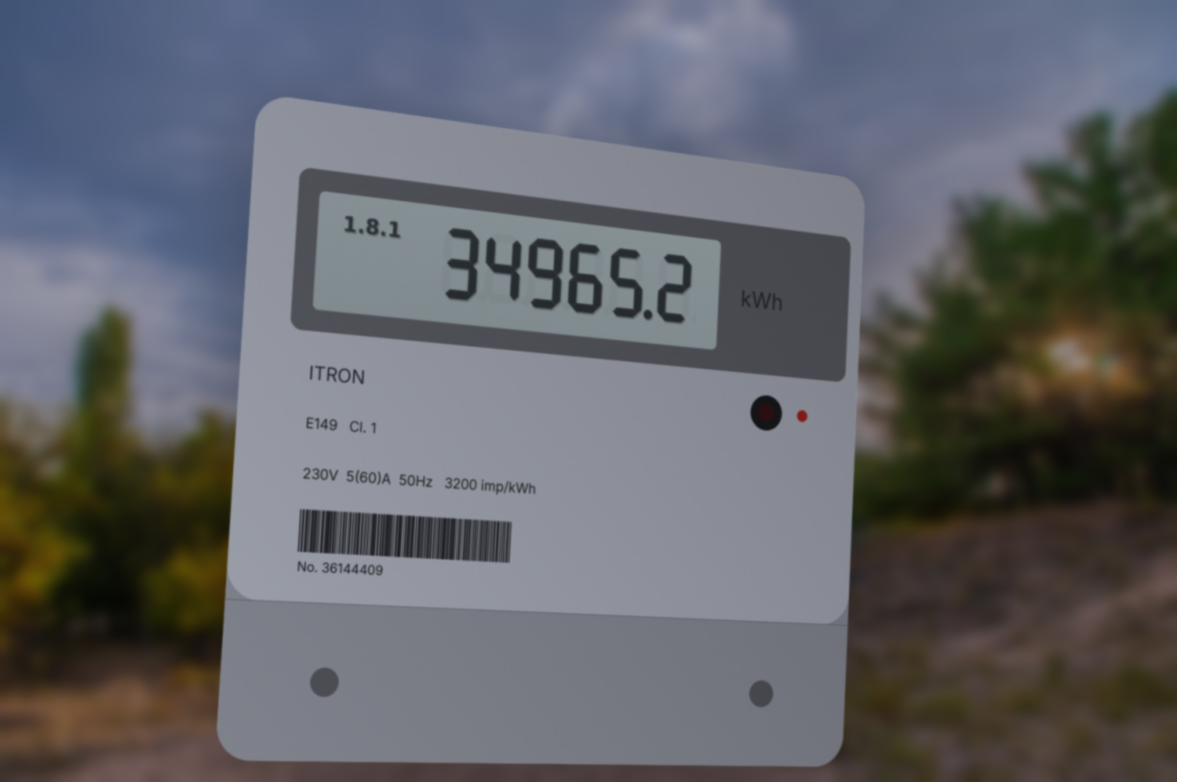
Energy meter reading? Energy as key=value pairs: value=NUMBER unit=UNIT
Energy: value=34965.2 unit=kWh
